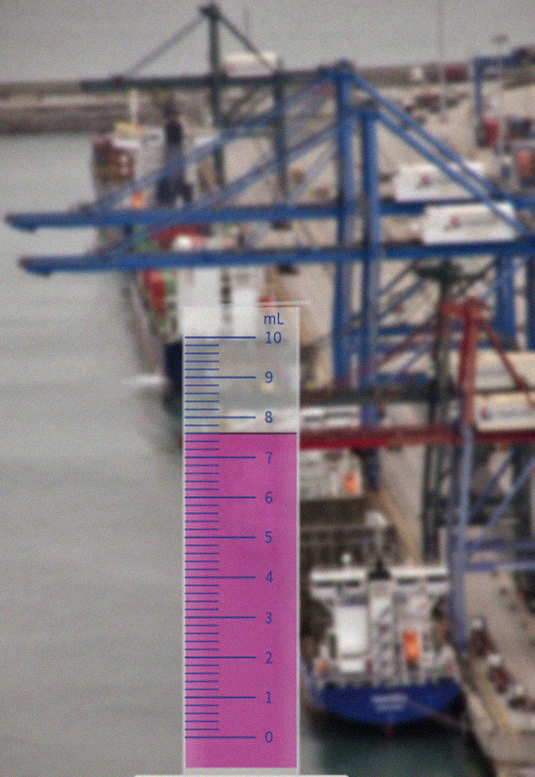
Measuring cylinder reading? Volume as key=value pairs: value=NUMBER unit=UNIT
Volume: value=7.6 unit=mL
